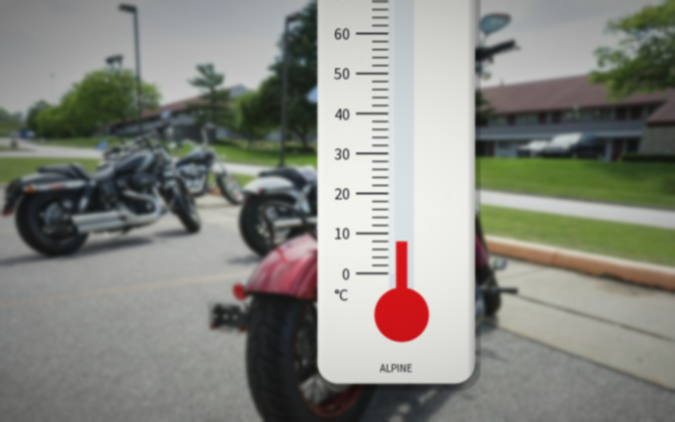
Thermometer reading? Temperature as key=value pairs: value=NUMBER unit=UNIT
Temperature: value=8 unit=°C
